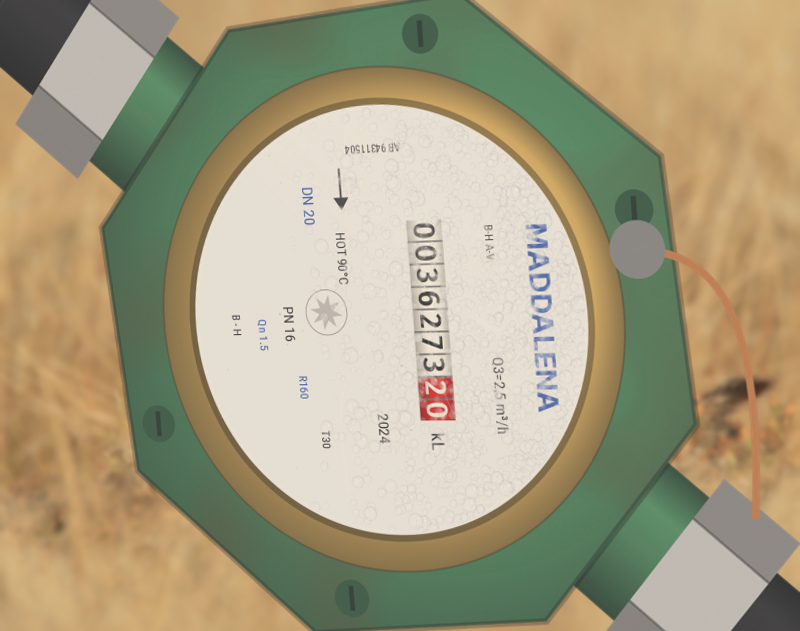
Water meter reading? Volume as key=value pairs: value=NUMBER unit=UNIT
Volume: value=36273.20 unit=kL
